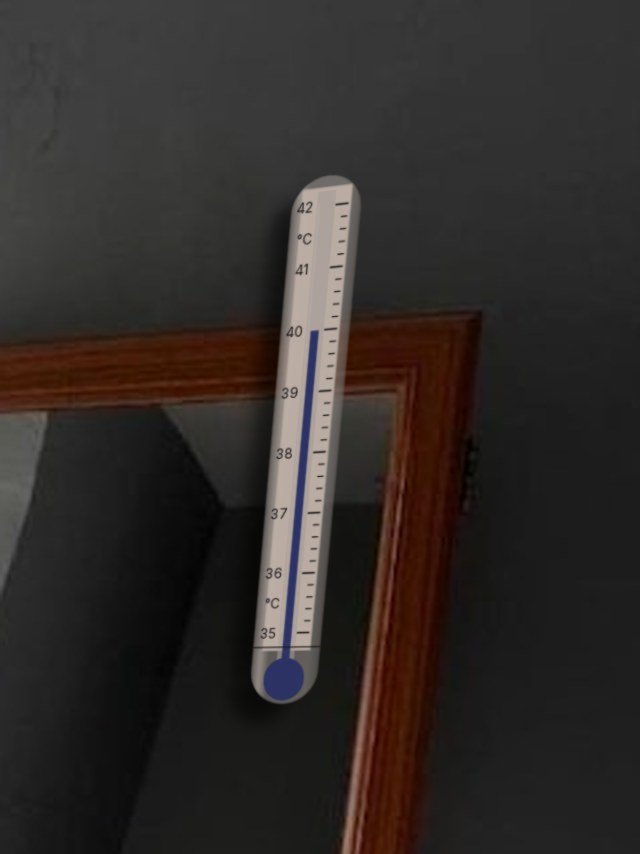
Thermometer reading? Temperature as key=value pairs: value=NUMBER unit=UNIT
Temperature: value=40 unit=°C
